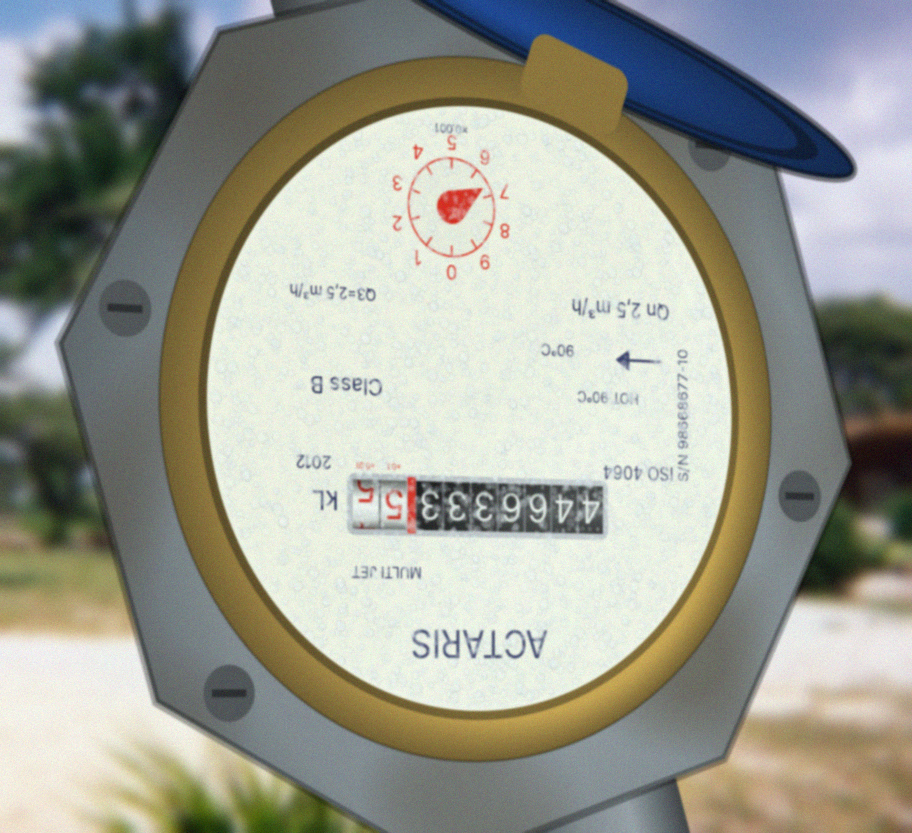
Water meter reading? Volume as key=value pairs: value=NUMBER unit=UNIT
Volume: value=4466333.546 unit=kL
